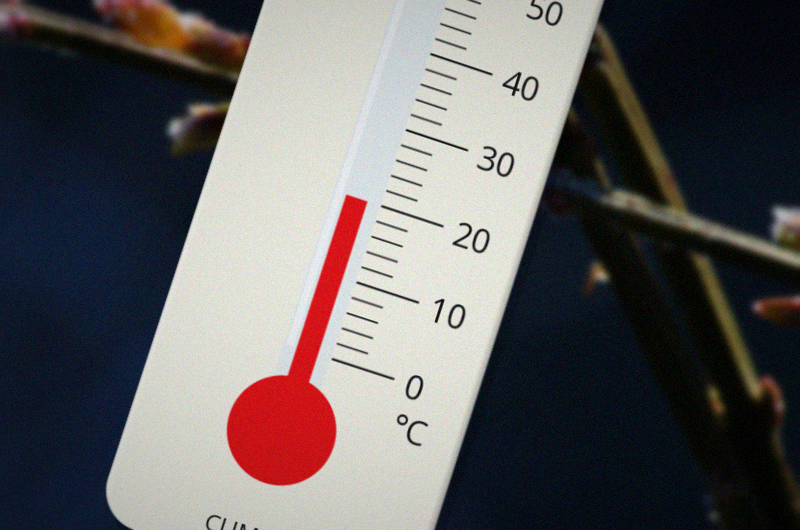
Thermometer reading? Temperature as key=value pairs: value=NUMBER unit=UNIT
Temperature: value=20 unit=°C
